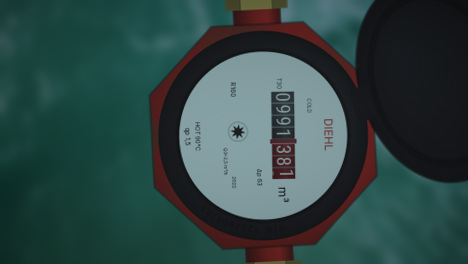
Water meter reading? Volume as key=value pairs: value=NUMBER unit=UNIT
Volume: value=991.381 unit=m³
